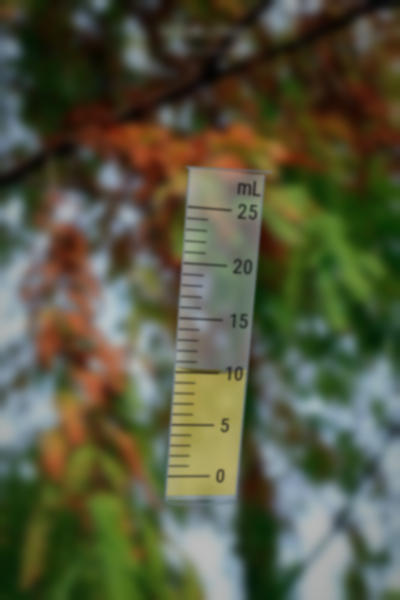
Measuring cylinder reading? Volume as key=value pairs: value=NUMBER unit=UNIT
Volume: value=10 unit=mL
